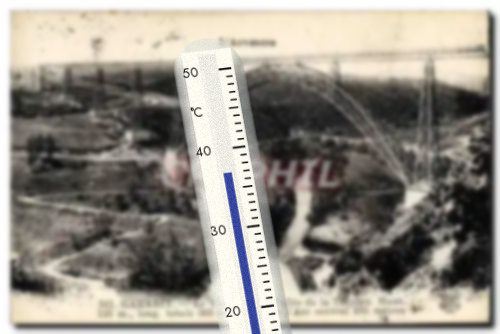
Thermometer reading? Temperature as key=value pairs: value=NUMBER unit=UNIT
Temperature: value=37 unit=°C
